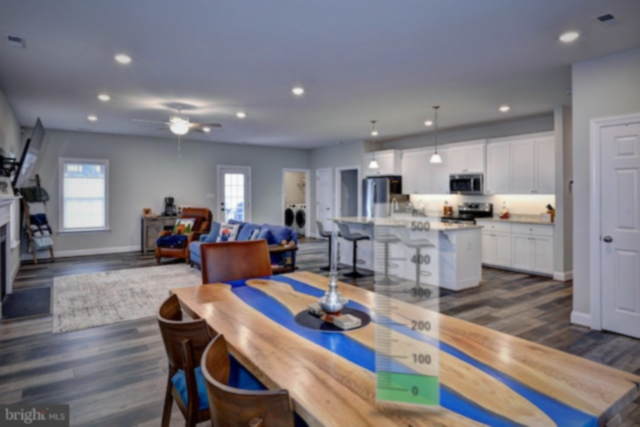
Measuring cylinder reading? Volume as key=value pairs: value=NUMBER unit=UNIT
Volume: value=50 unit=mL
